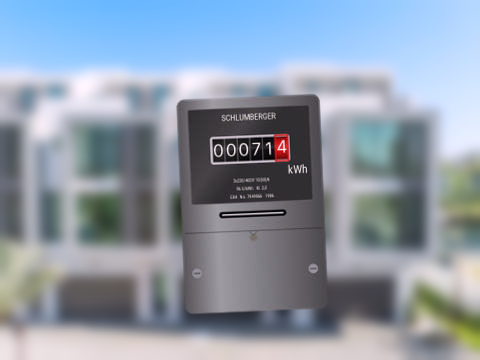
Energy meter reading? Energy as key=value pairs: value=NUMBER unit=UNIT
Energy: value=71.4 unit=kWh
